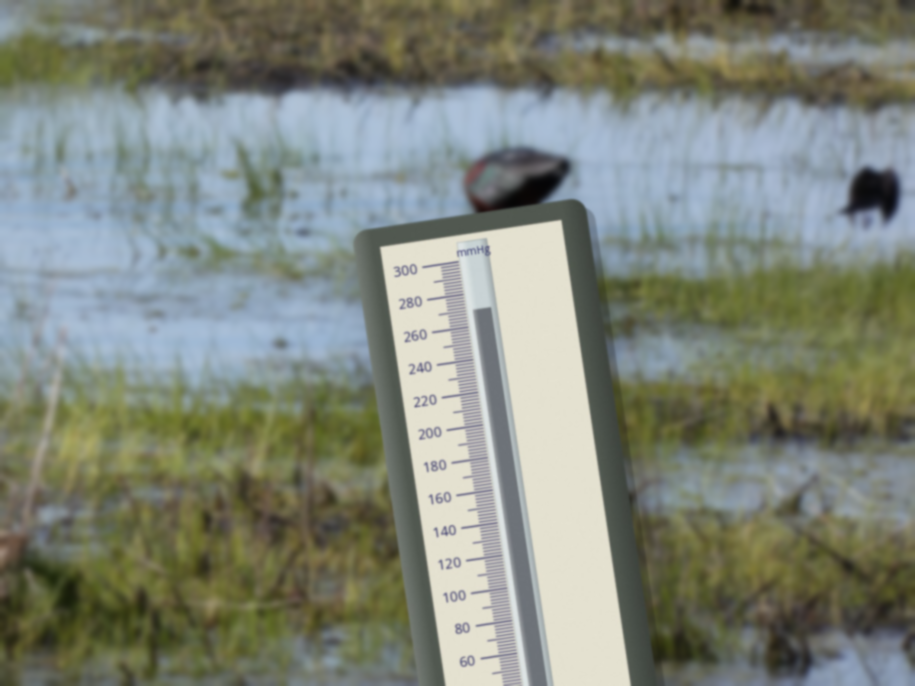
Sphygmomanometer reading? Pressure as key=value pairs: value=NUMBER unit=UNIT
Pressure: value=270 unit=mmHg
